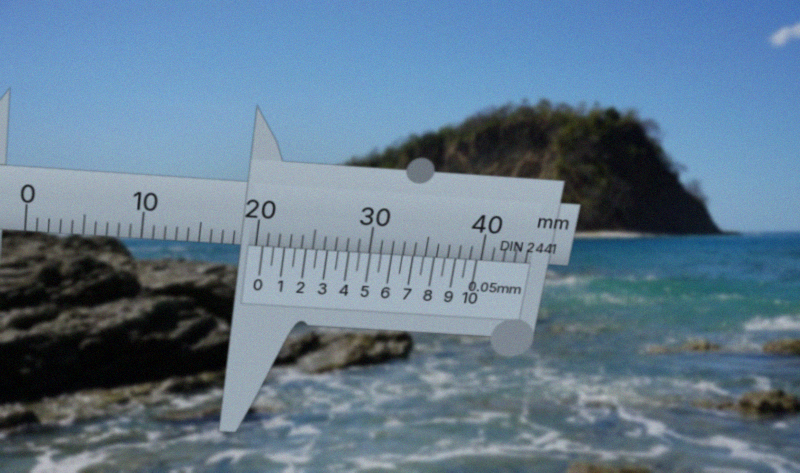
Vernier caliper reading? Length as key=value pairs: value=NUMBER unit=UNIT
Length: value=20.6 unit=mm
